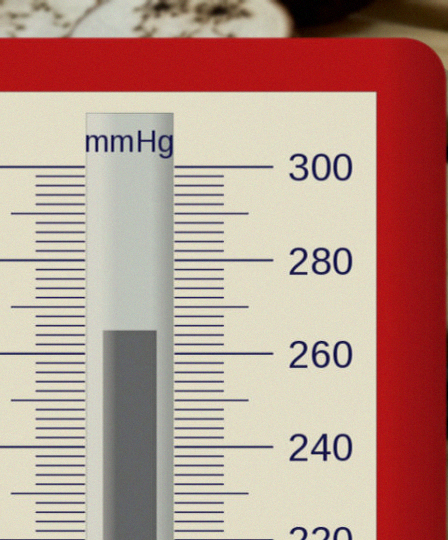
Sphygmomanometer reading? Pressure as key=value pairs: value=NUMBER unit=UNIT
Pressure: value=265 unit=mmHg
